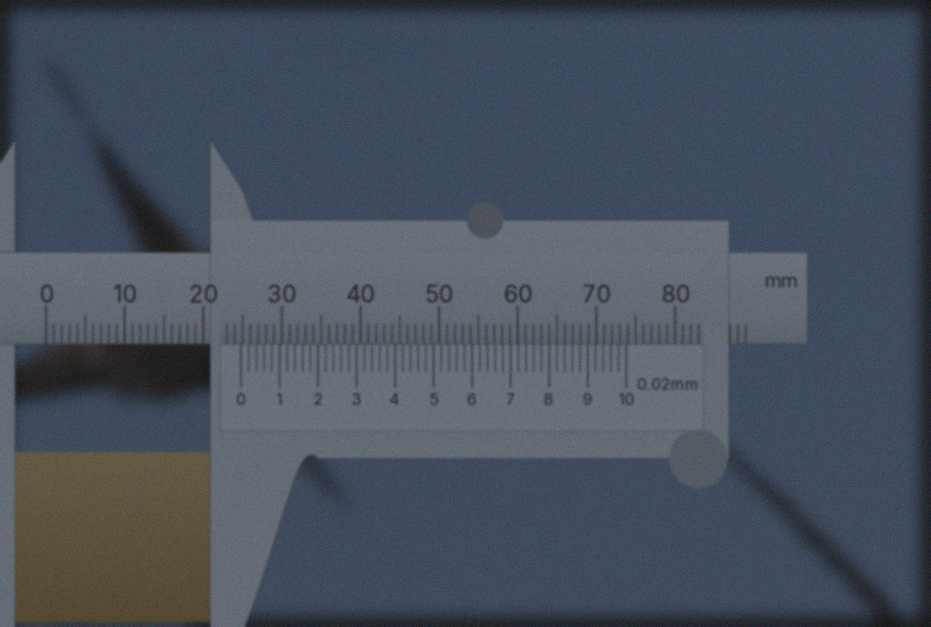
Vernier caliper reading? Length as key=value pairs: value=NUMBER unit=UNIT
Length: value=24.8 unit=mm
